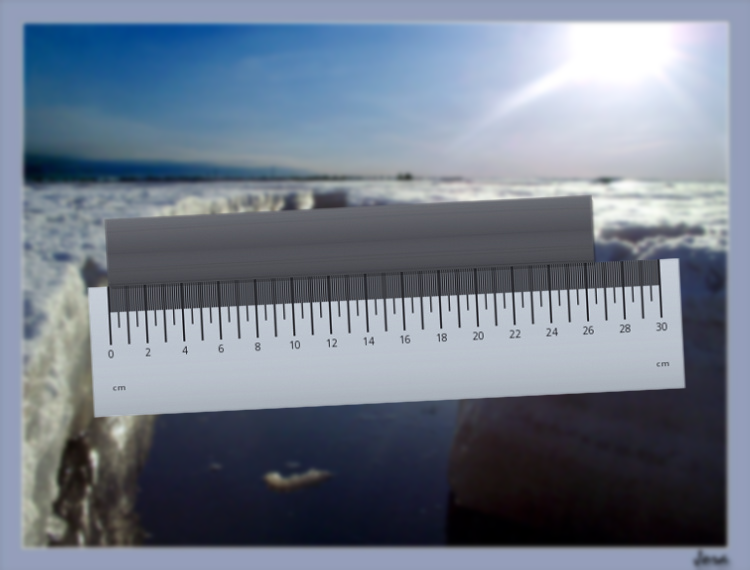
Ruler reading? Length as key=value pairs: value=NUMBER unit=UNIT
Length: value=26.5 unit=cm
